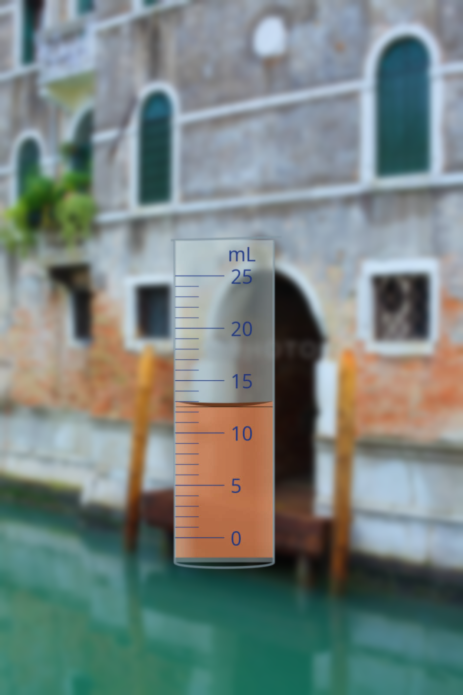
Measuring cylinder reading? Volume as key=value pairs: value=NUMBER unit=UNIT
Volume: value=12.5 unit=mL
